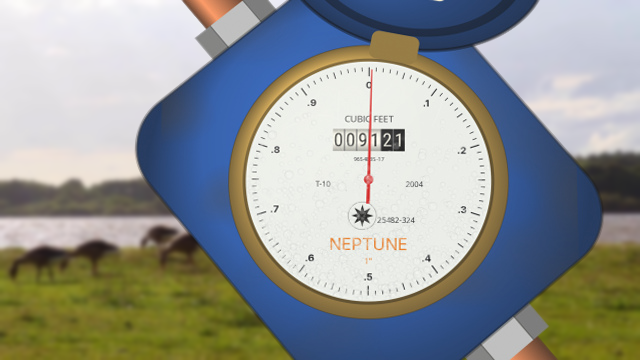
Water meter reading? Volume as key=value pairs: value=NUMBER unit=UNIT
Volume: value=9121.00 unit=ft³
